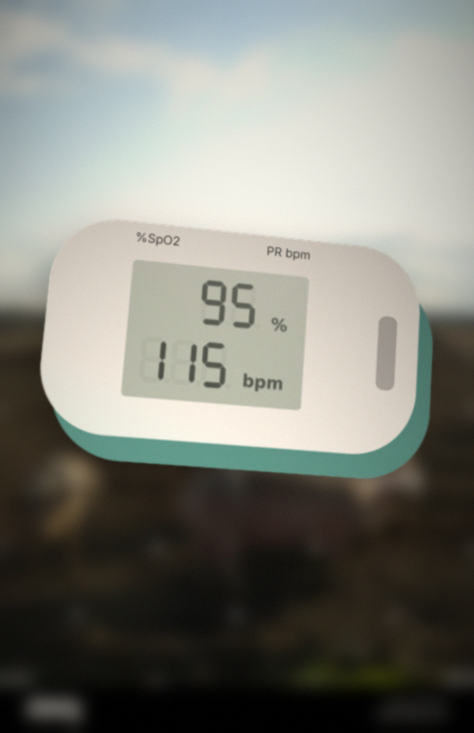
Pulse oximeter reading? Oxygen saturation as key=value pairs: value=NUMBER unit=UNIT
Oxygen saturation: value=95 unit=%
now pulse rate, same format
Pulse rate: value=115 unit=bpm
